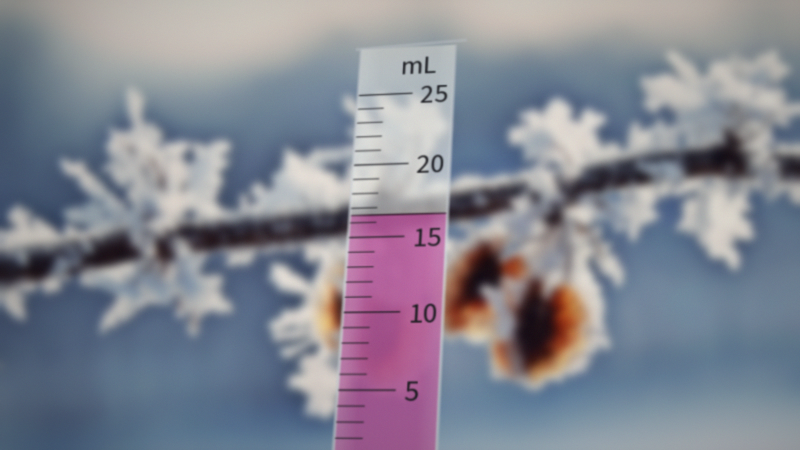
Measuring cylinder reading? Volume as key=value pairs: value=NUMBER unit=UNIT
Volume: value=16.5 unit=mL
